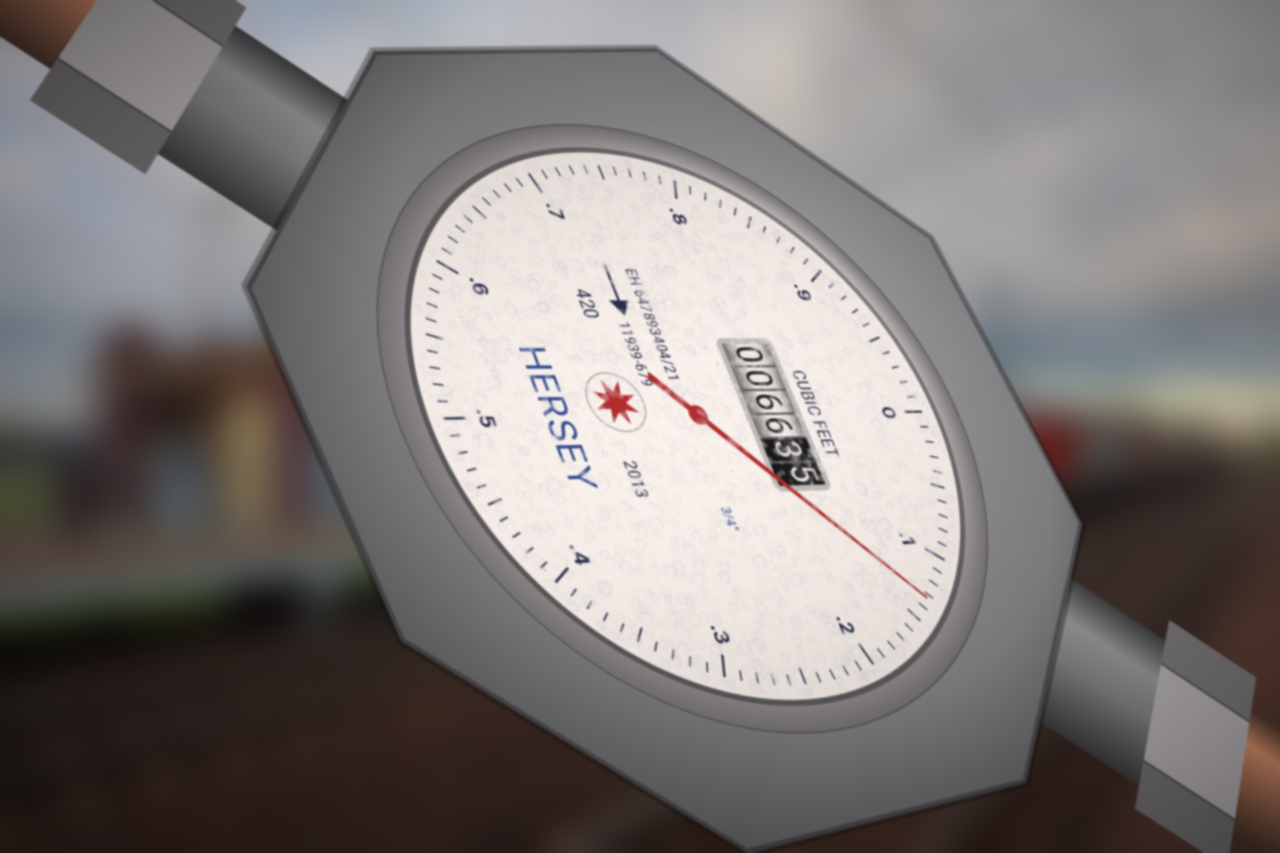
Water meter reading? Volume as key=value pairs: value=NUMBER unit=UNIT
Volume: value=6635.13 unit=ft³
